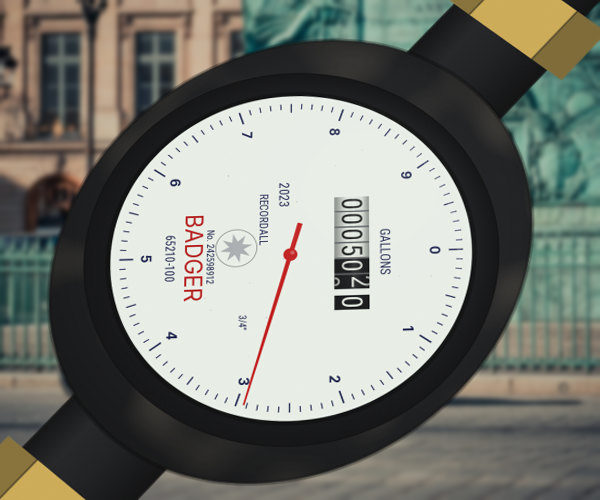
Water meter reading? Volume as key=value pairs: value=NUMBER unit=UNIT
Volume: value=5022.9 unit=gal
